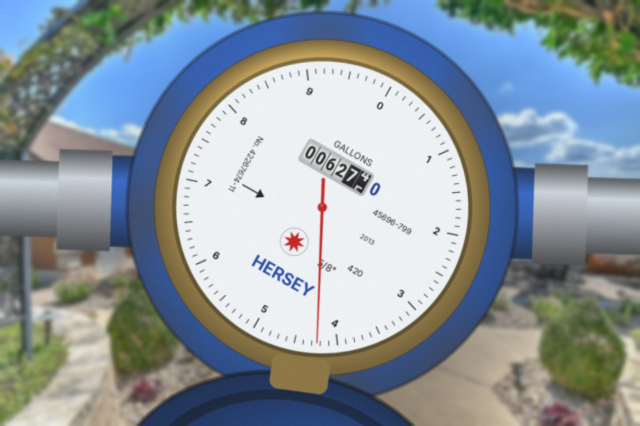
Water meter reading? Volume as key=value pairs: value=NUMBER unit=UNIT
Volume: value=62744.2 unit=gal
